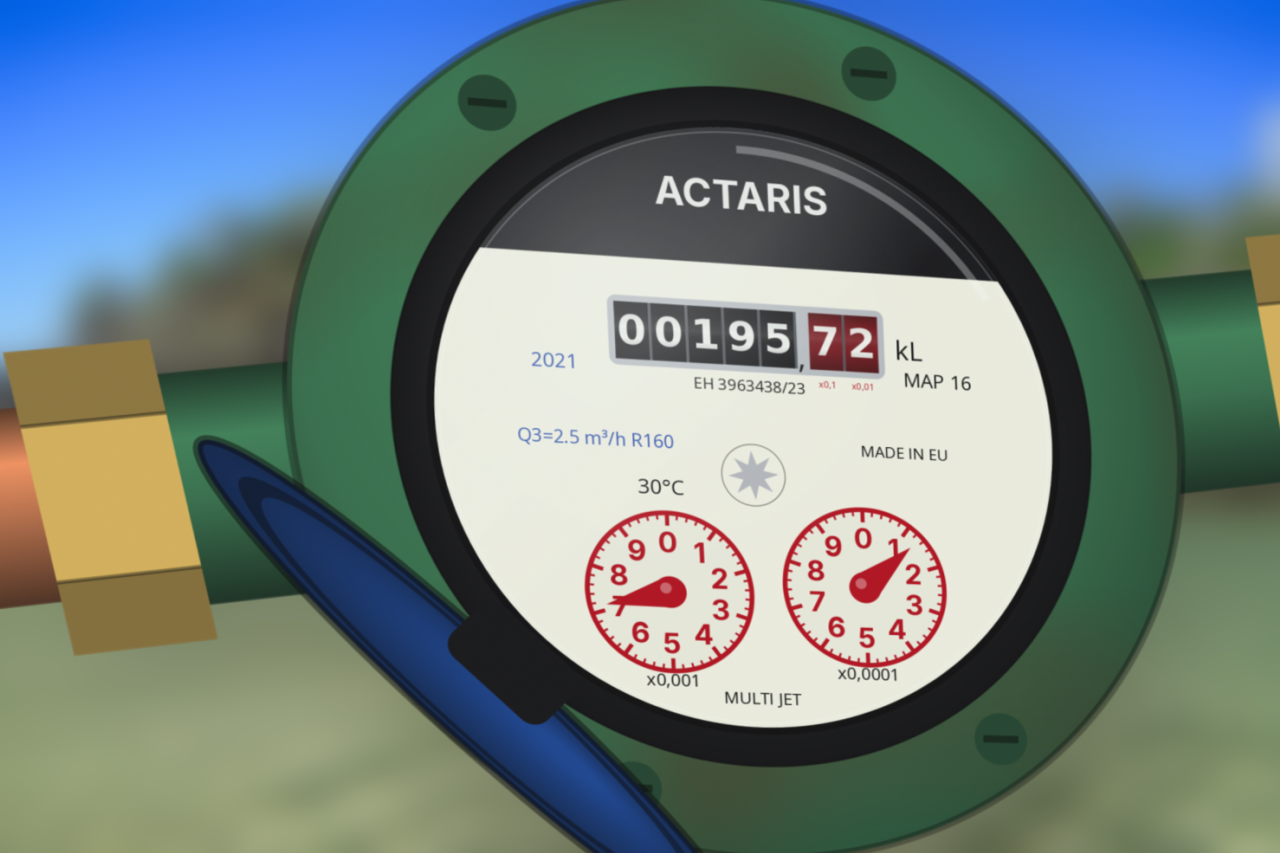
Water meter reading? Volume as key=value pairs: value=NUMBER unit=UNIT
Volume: value=195.7271 unit=kL
